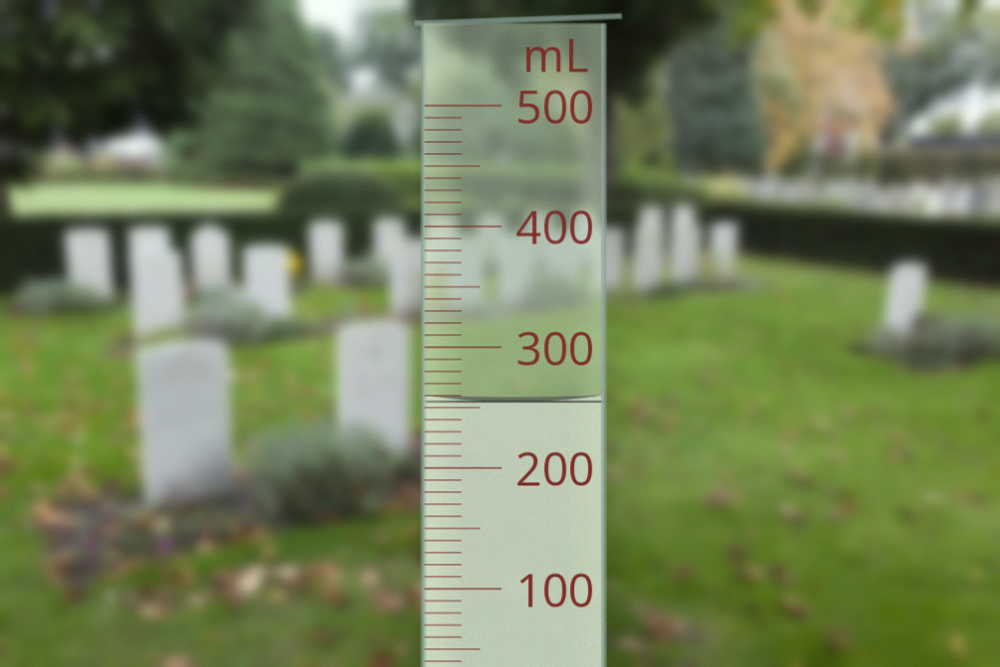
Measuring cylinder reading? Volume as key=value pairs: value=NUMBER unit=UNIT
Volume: value=255 unit=mL
